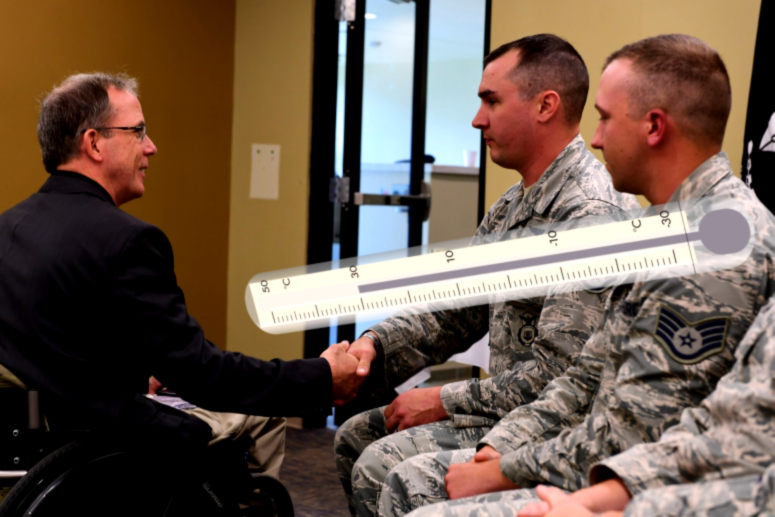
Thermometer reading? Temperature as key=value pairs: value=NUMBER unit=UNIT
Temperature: value=30 unit=°C
